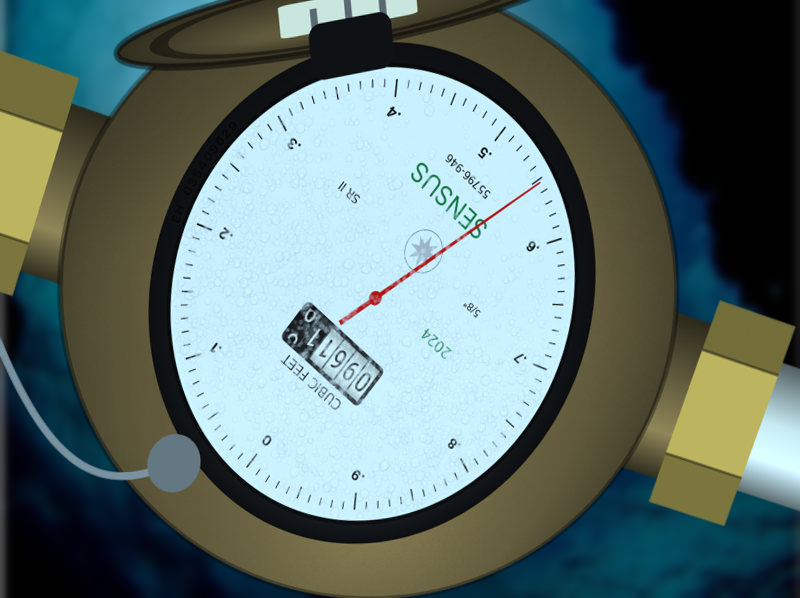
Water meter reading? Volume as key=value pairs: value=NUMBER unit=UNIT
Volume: value=96118.55 unit=ft³
